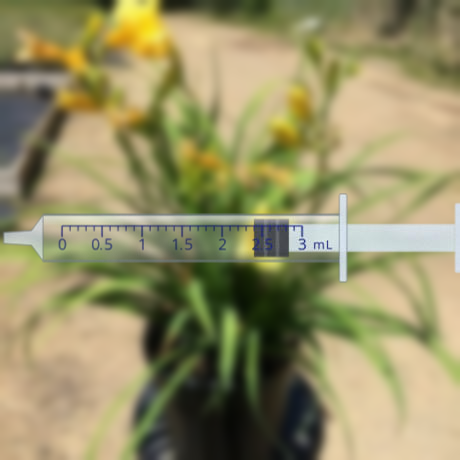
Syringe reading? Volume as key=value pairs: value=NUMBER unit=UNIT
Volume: value=2.4 unit=mL
